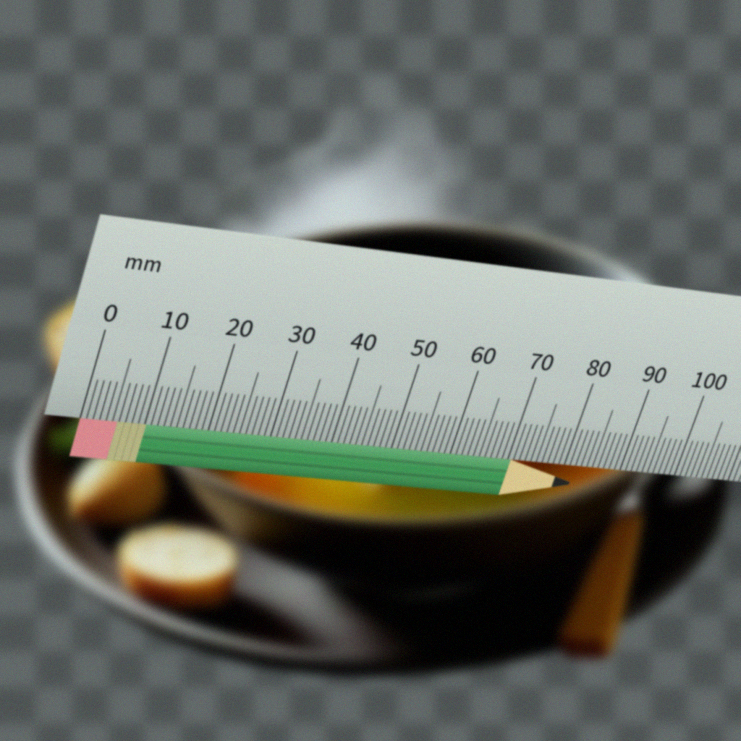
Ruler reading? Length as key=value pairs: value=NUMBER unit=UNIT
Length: value=82 unit=mm
